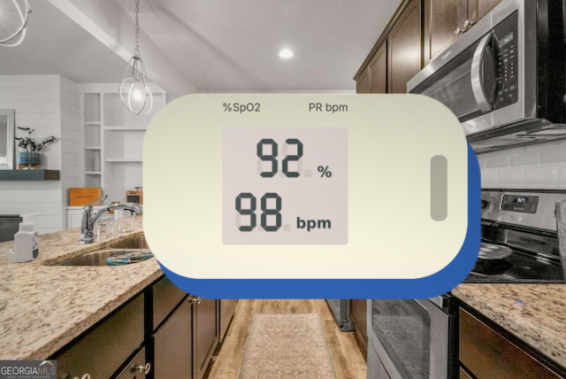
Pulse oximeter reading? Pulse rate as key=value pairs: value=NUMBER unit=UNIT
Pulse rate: value=98 unit=bpm
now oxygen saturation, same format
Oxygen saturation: value=92 unit=%
